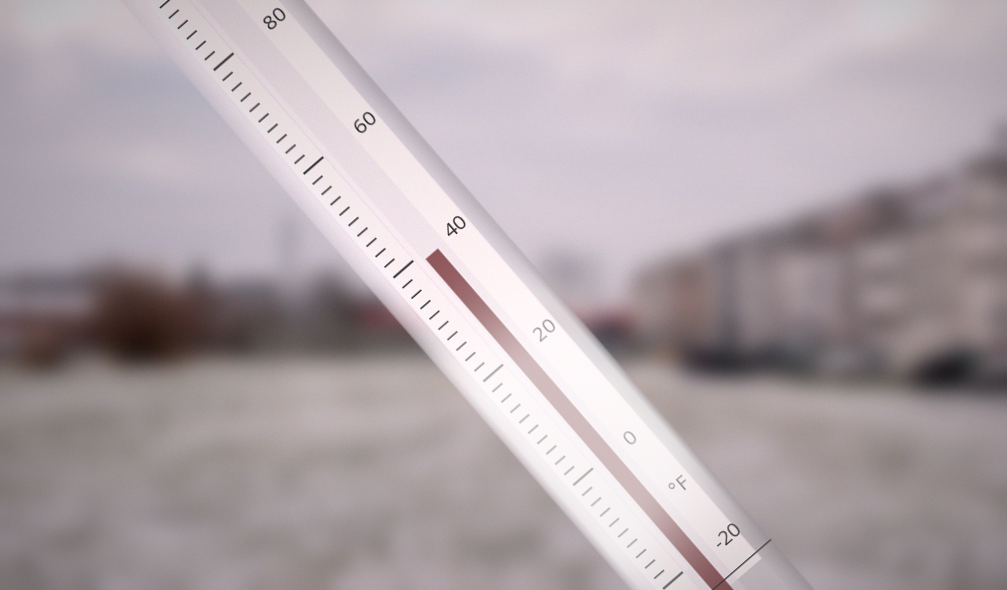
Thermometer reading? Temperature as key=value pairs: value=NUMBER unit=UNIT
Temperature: value=39 unit=°F
